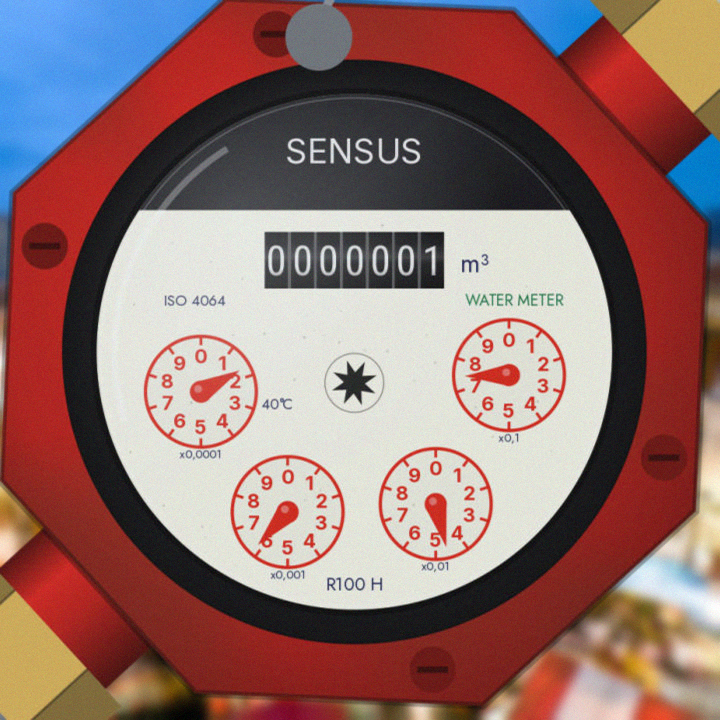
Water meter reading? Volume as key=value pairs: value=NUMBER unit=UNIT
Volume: value=1.7461 unit=m³
